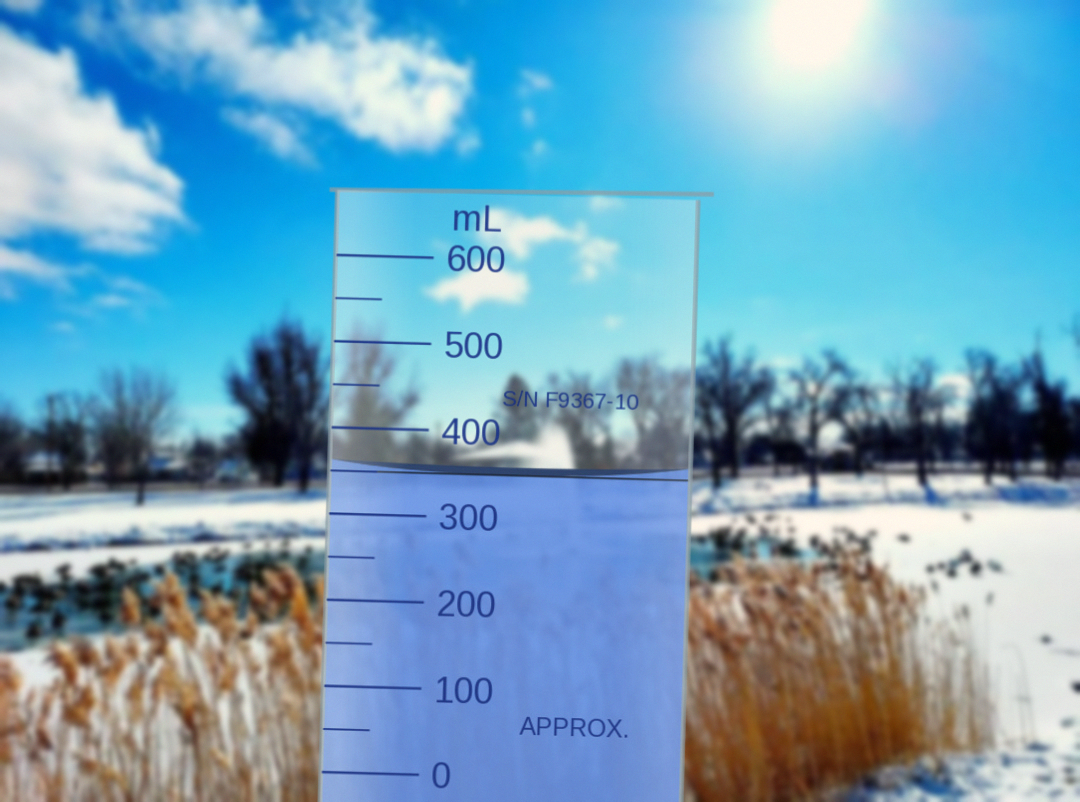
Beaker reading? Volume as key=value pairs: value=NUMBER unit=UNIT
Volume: value=350 unit=mL
